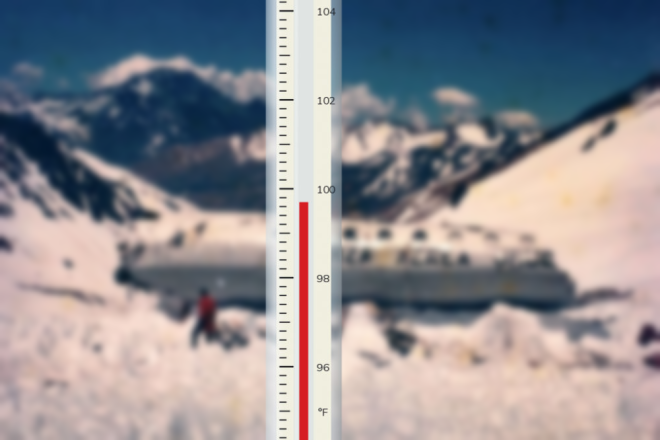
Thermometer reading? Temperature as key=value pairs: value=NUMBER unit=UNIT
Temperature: value=99.7 unit=°F
